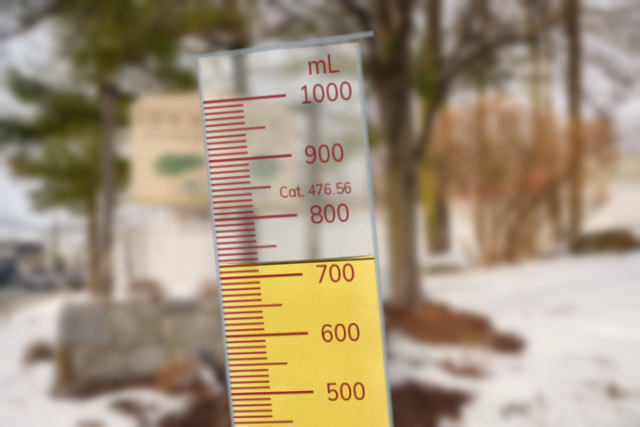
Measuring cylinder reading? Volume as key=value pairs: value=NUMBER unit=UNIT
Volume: value=720 unit=mL
